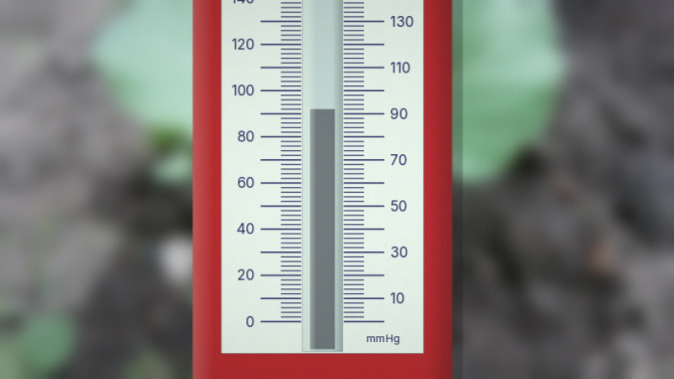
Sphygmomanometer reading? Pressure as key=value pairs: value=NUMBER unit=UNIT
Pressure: value=92 unit=mmHg
